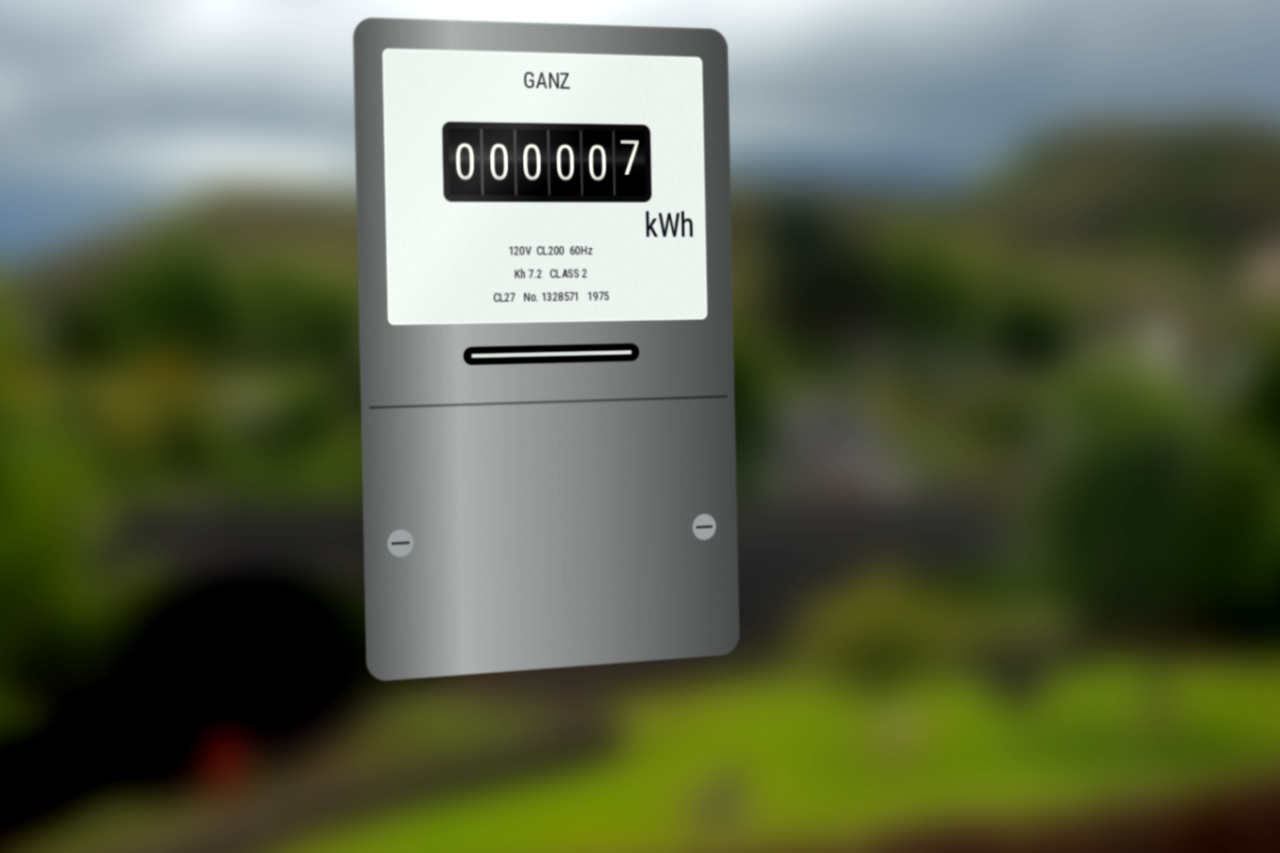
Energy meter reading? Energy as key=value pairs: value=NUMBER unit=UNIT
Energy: value=7 unit=kWh
